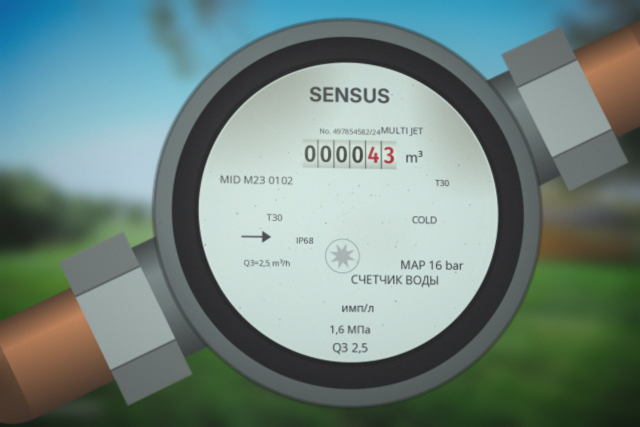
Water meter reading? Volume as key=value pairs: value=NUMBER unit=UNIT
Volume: value=0.43 unit=m³
